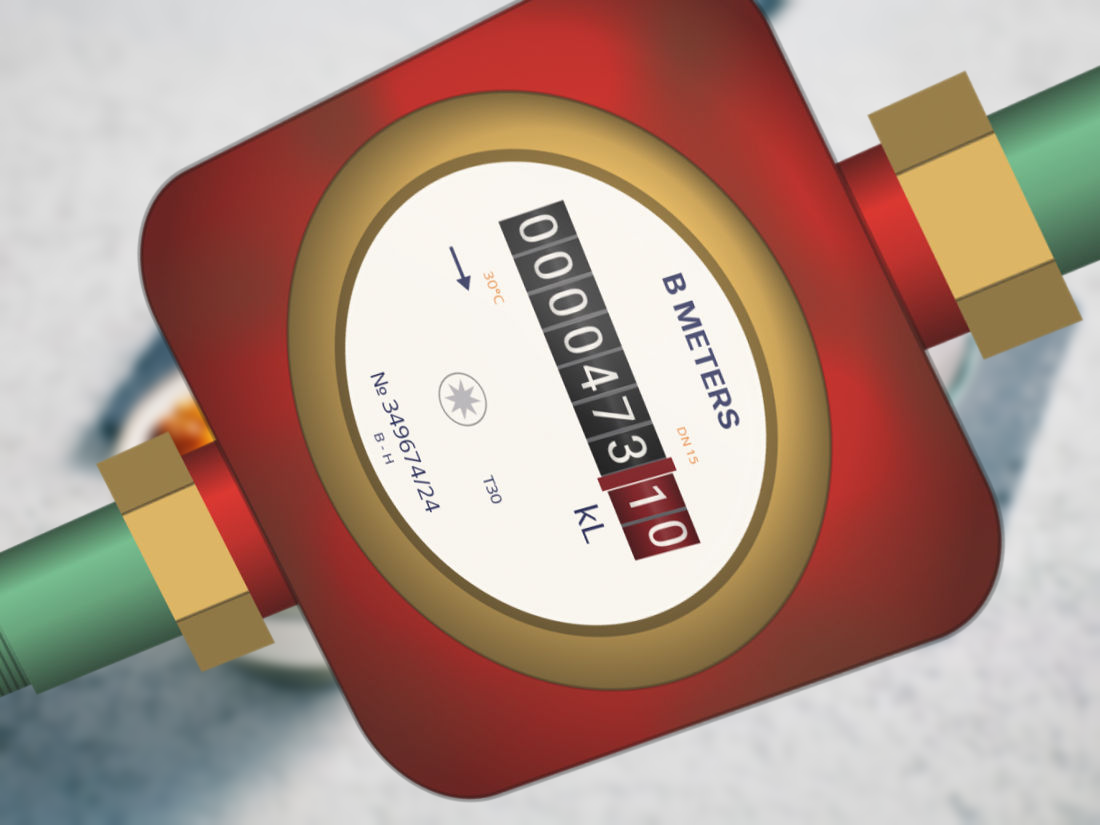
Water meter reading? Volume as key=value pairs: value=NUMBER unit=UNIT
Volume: value=473.10 unit=kL
